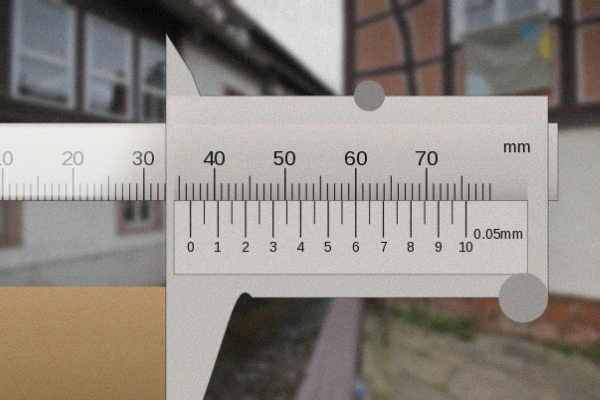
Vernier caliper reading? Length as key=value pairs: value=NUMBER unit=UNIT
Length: value=36.6 unit=mm
